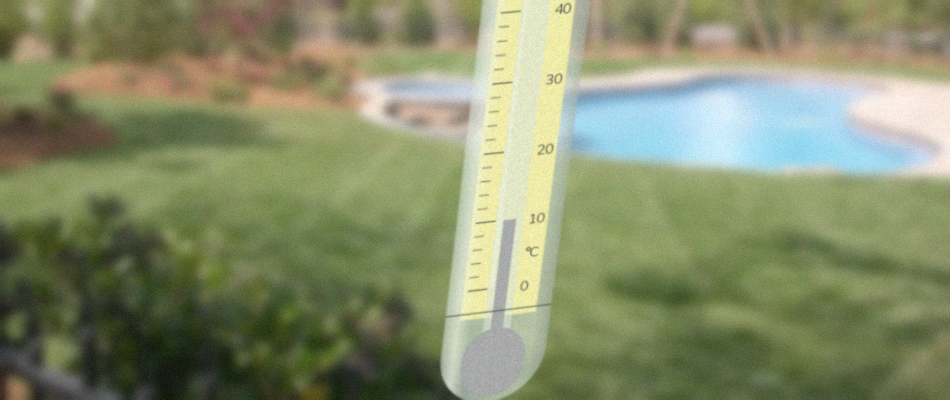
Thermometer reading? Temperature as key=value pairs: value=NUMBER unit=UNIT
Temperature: value=10 unit=°C
